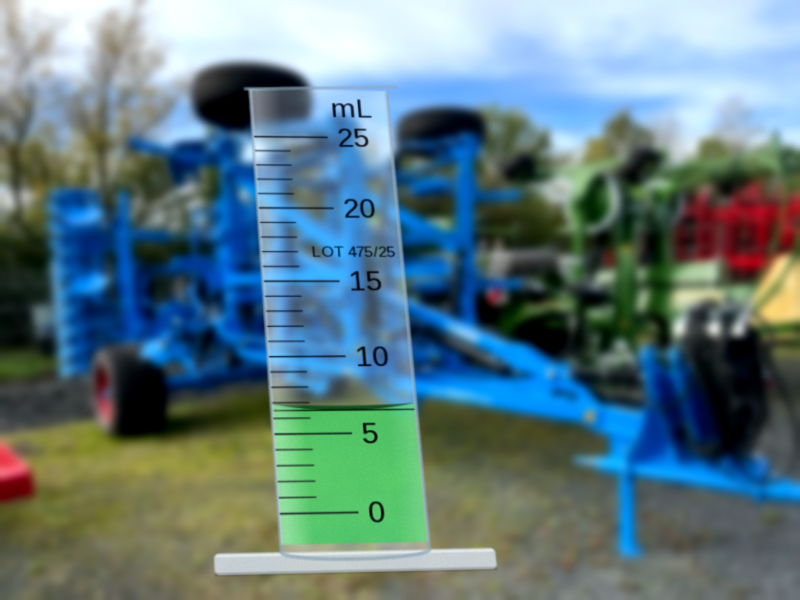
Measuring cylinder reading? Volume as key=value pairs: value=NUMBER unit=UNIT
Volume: value=6.5 unit=mL
